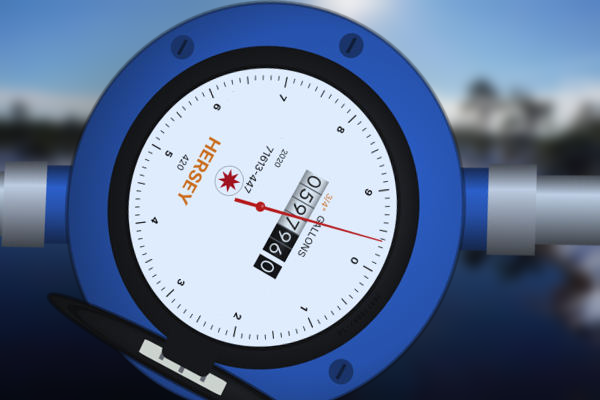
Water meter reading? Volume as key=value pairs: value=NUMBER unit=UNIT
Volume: value=597959.6 unit=gal
